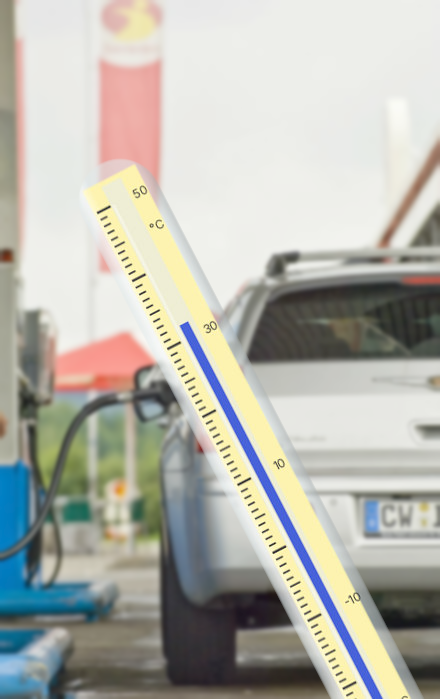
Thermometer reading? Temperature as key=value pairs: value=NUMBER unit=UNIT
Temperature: value=32 unit=°C
